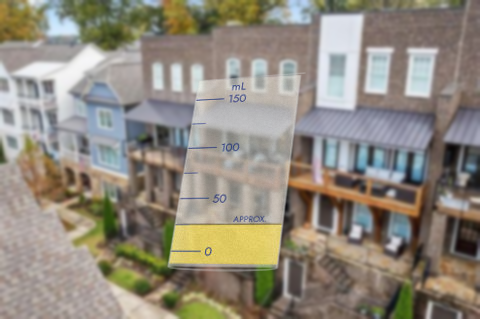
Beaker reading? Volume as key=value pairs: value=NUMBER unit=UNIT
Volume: value=25 unit=mL
